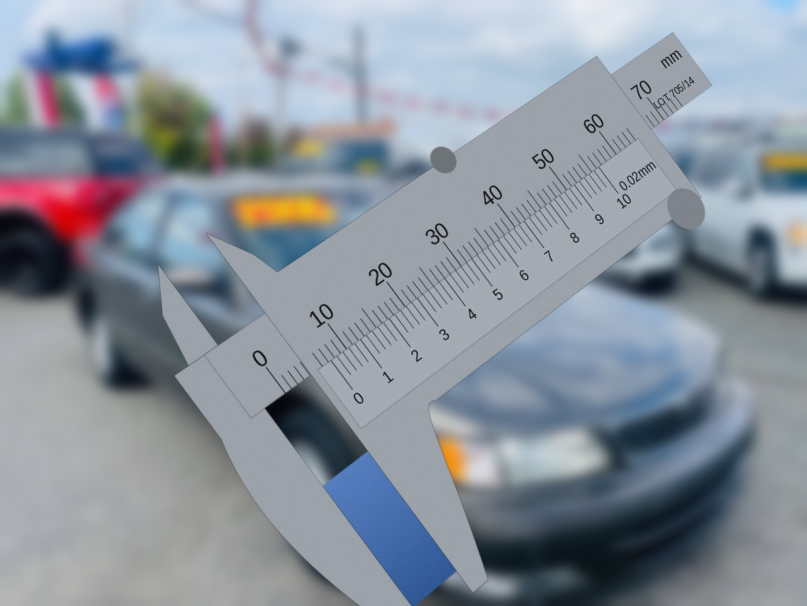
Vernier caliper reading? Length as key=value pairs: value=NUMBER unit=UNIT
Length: value=7.4 unit=mm
